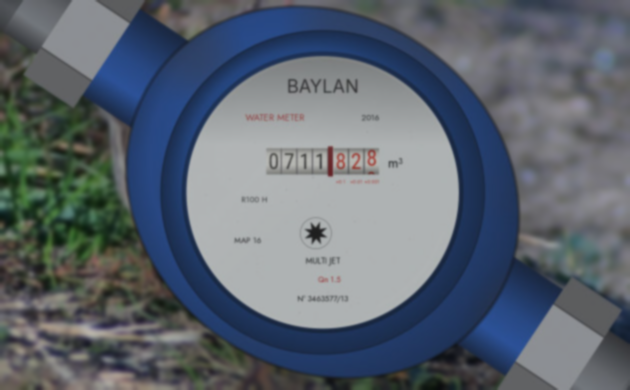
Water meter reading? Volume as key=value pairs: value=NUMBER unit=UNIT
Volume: value=711.828 unit=m³
